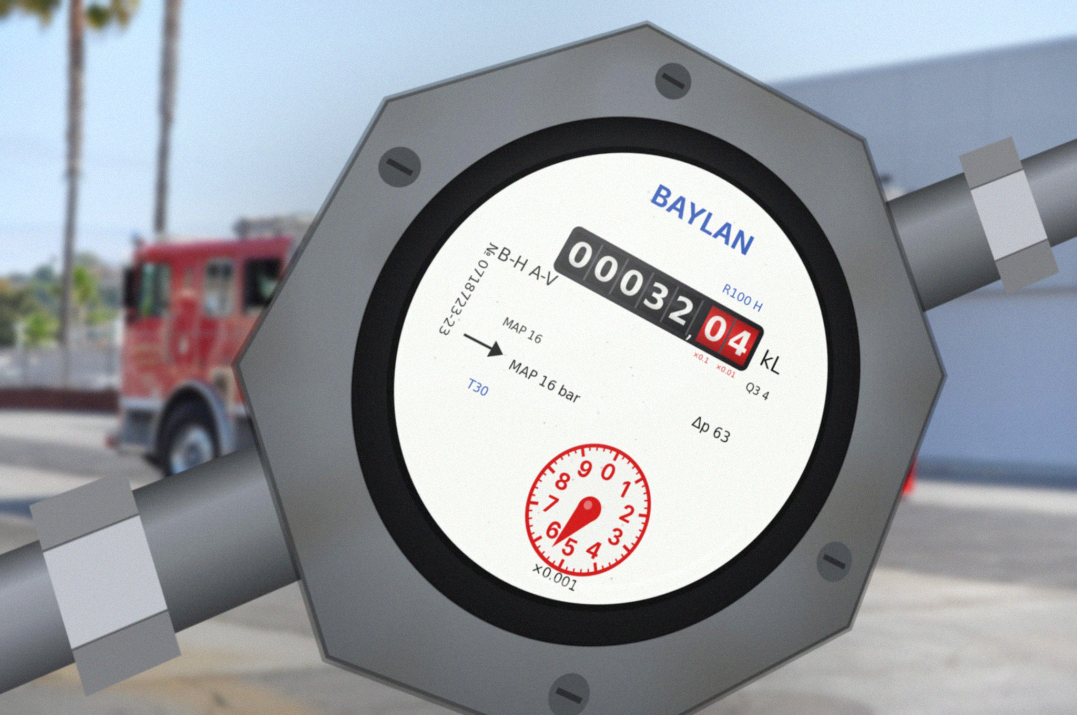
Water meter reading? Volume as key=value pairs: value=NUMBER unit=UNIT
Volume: value=32.045 unit=kL
